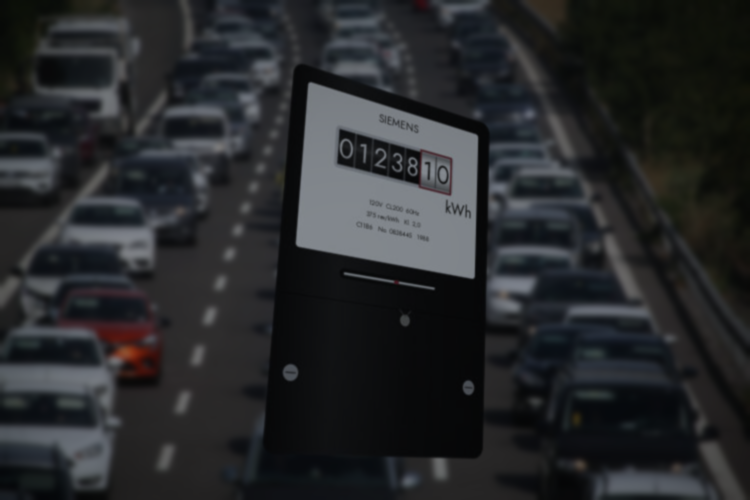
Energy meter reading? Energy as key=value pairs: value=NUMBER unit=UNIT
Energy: value=1238.10 unit=kWh
